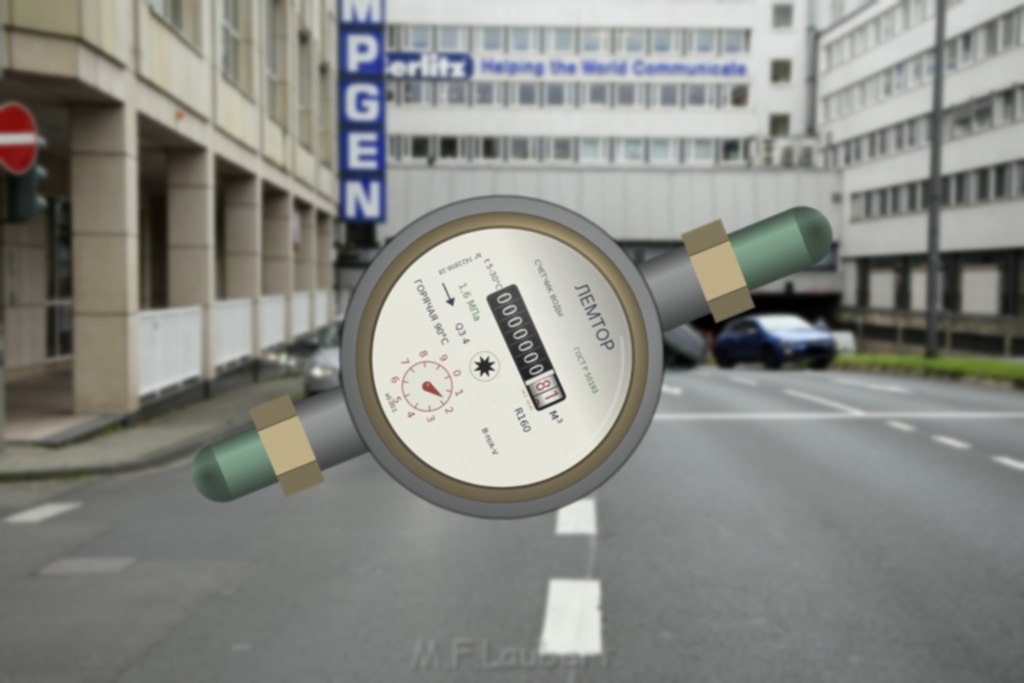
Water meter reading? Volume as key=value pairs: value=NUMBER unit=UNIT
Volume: value=0.811 unit=m³
